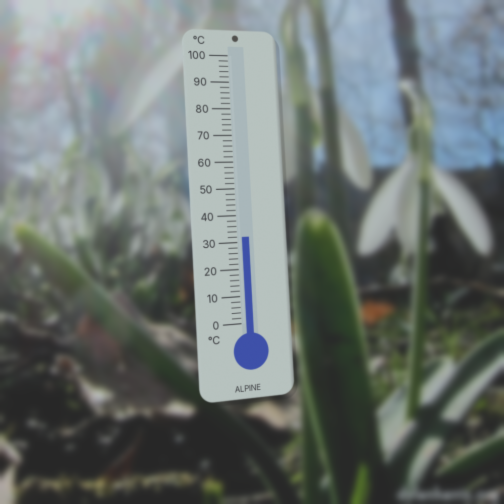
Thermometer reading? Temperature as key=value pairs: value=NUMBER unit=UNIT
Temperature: value=32 unit=°C
